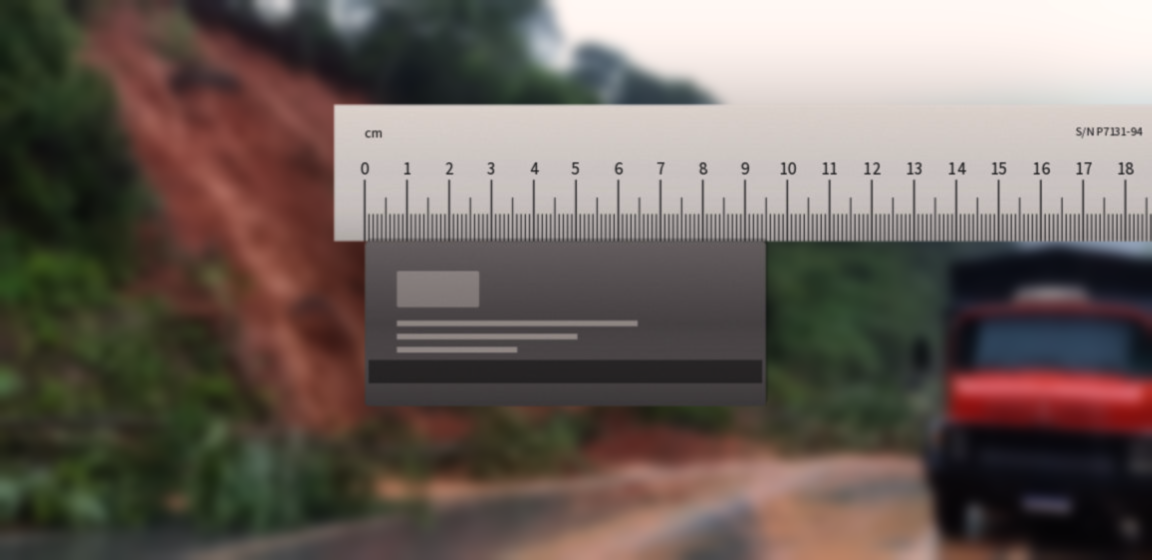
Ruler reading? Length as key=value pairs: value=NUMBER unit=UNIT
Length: value=9.5 unit=cm
